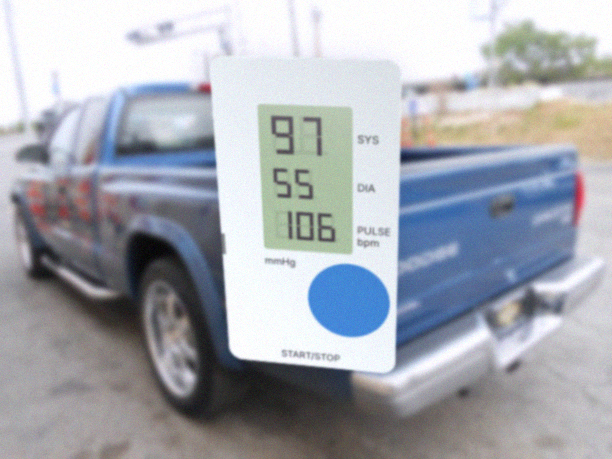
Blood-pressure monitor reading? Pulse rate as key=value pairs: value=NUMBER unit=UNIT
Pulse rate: value=106 unit=bpm
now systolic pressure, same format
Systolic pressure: value=97 unit=mmHg
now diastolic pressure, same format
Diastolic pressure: value=55 unit=mmHg
